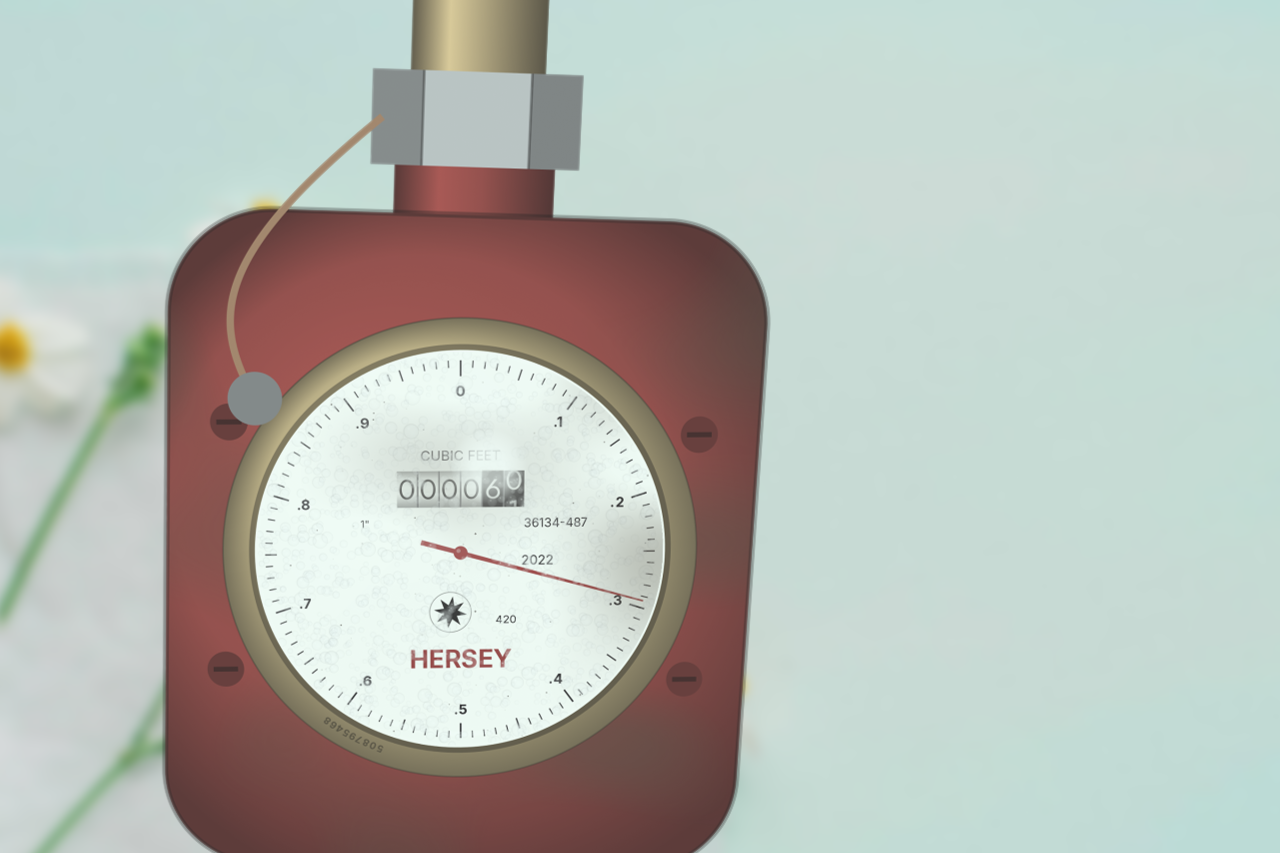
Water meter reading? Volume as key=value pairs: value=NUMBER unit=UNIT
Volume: value=60.29 unit=ft³
